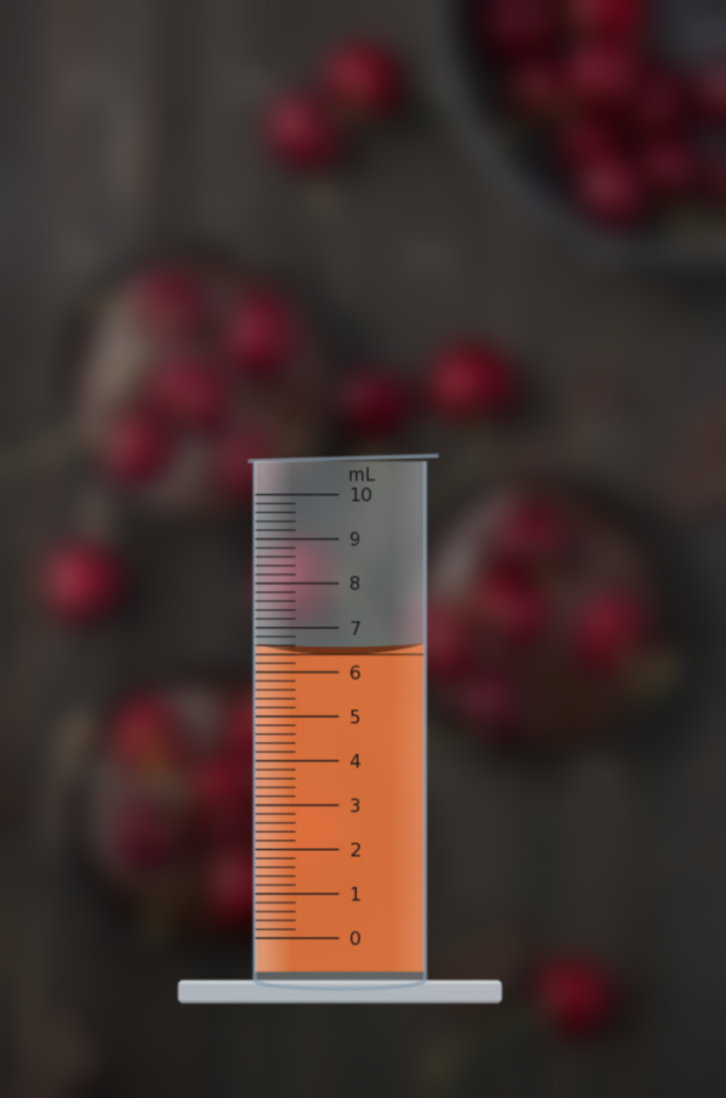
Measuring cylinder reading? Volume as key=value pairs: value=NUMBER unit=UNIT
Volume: value=6.4 unit=mL
